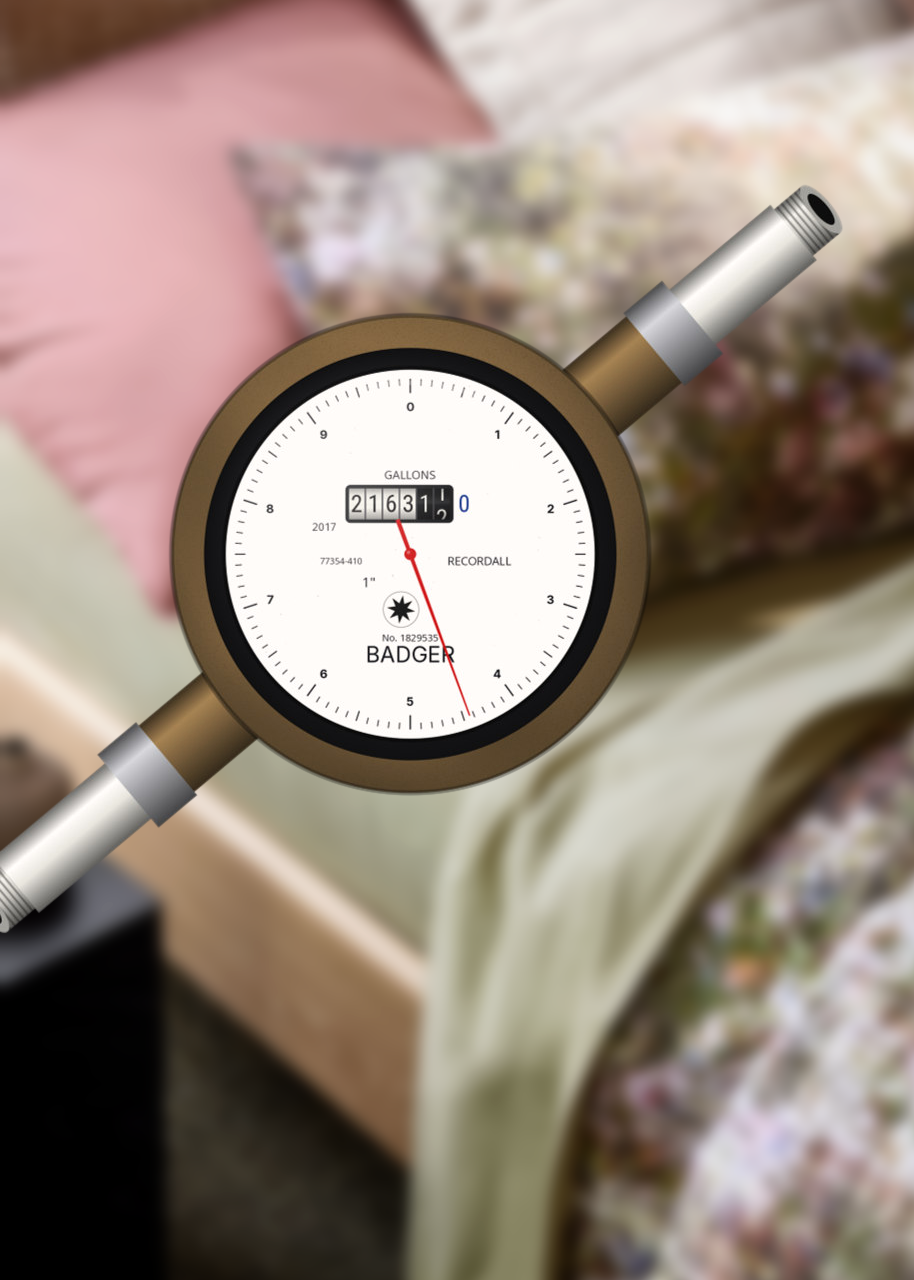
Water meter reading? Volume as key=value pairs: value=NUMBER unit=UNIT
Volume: value=2163114.4 unit=gal
